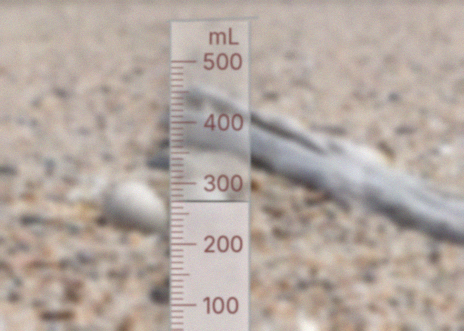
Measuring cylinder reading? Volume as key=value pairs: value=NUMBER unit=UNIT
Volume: value=270 unit=mL
